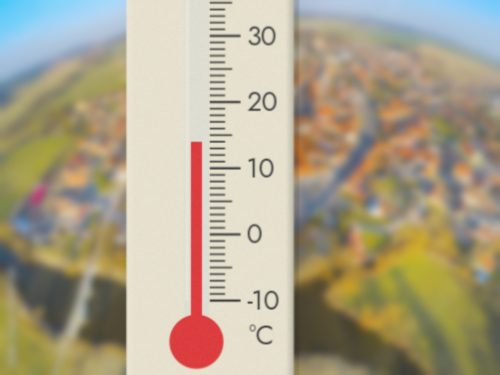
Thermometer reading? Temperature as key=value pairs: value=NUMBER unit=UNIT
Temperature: value=14 unit=°C
